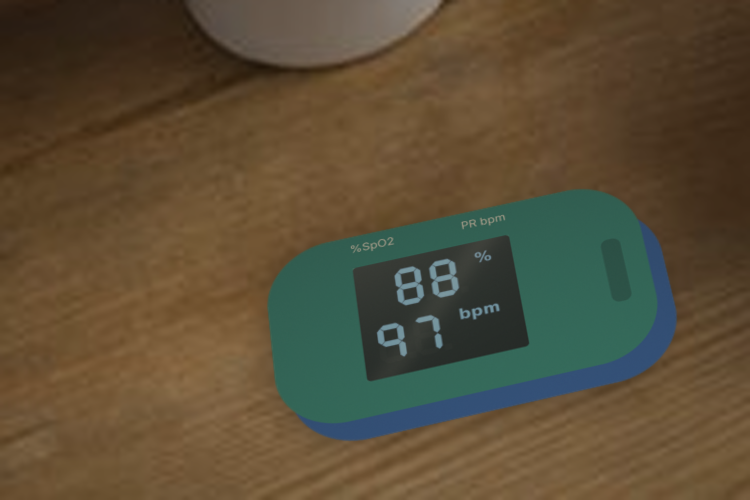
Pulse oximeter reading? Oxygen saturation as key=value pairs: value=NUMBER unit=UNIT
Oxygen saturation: value=88 unit=%
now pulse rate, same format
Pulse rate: value=97 unit=bpm
